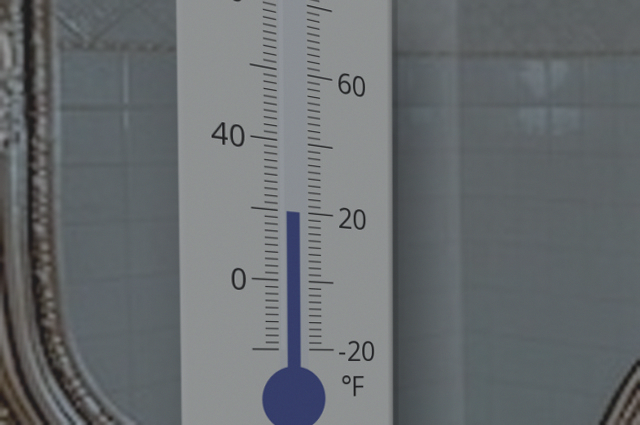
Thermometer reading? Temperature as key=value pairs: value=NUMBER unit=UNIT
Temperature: value=20 unit=°F
